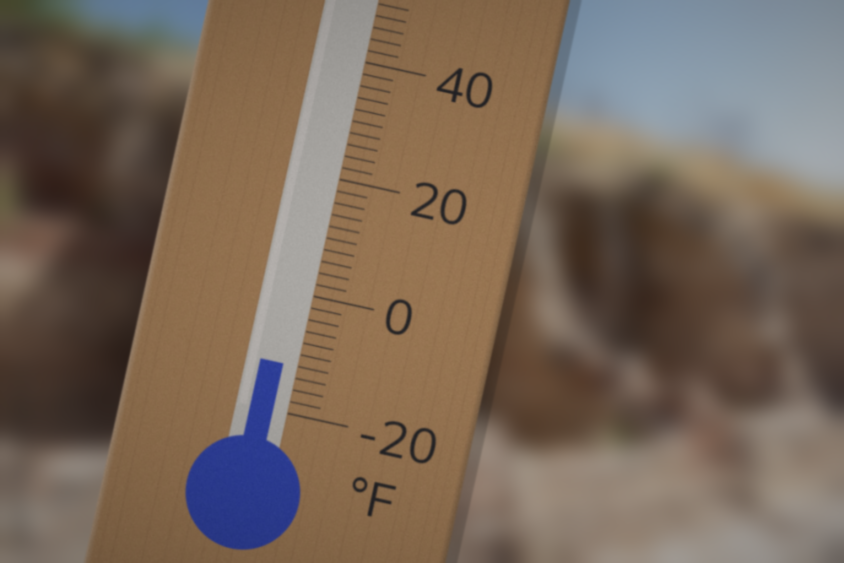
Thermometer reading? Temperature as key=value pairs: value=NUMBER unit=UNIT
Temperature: value=-12 unit=°F
